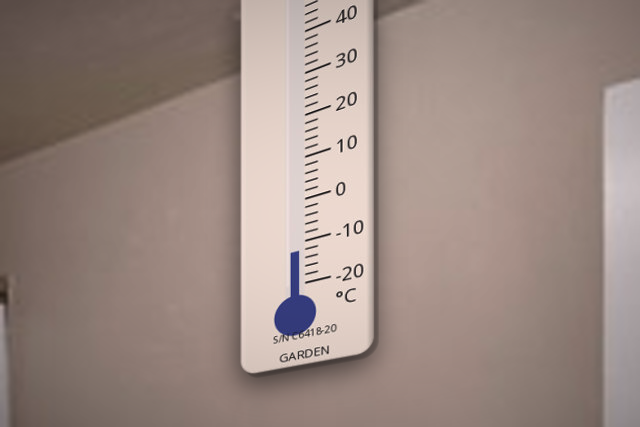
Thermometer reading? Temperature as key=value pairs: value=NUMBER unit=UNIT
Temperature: value=-12 unit=°C
